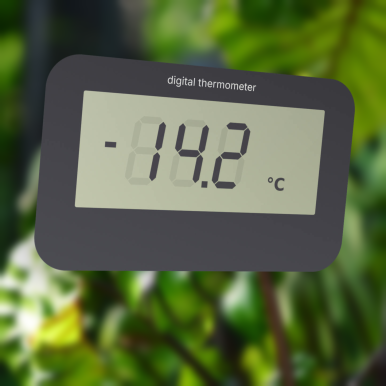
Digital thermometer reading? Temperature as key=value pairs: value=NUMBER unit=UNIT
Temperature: value=-14.2 unit=°C
